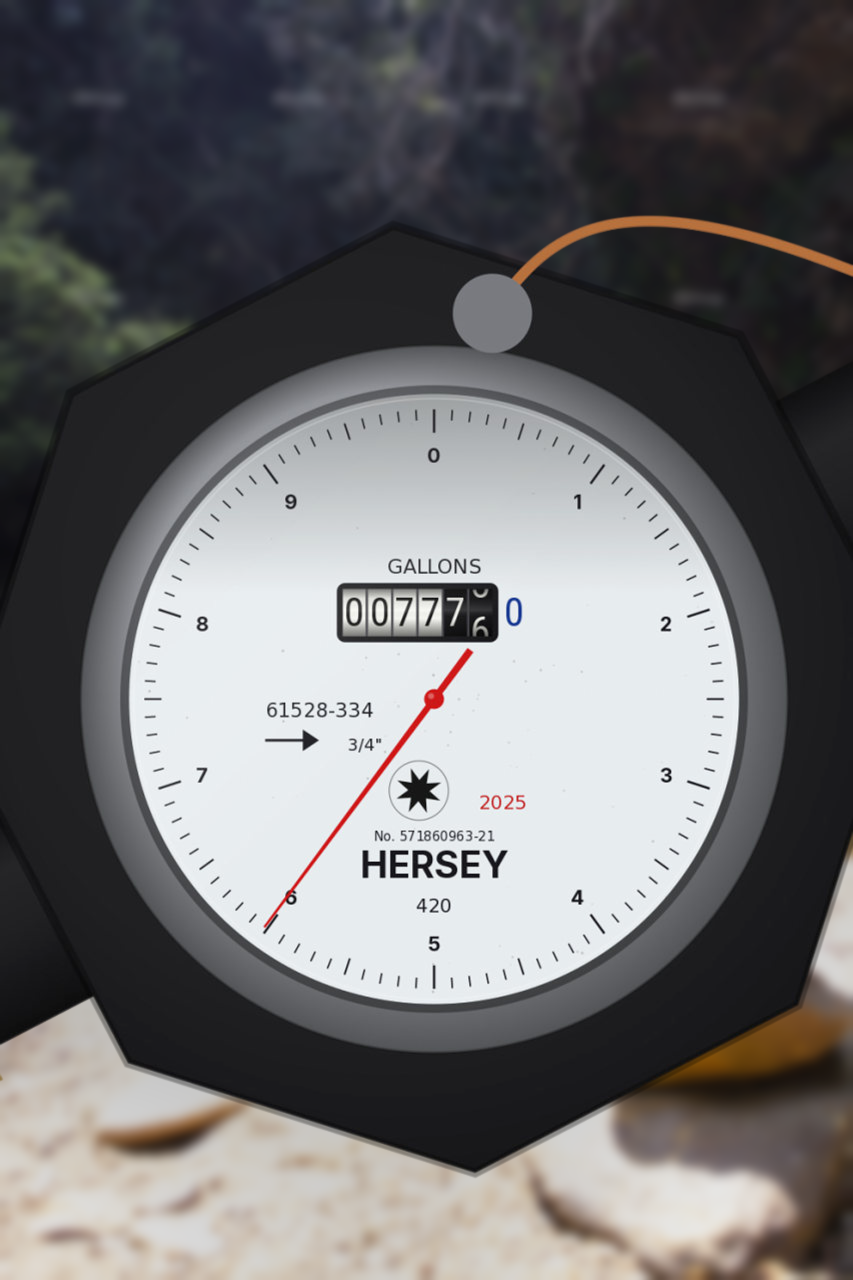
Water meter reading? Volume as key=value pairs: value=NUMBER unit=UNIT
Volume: value=77756.0 unit=gal
